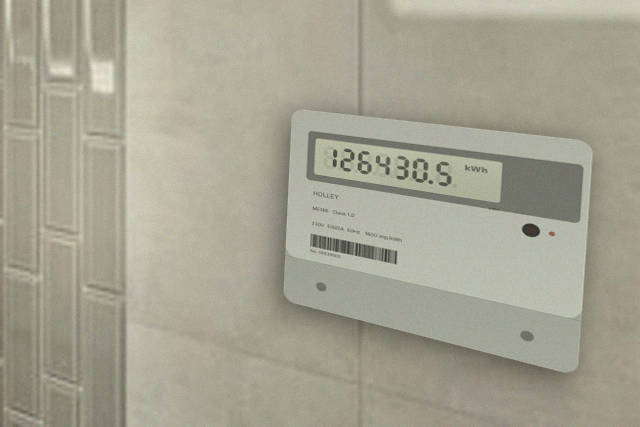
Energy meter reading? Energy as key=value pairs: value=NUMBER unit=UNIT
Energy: value=126430.5 unit=kWh
